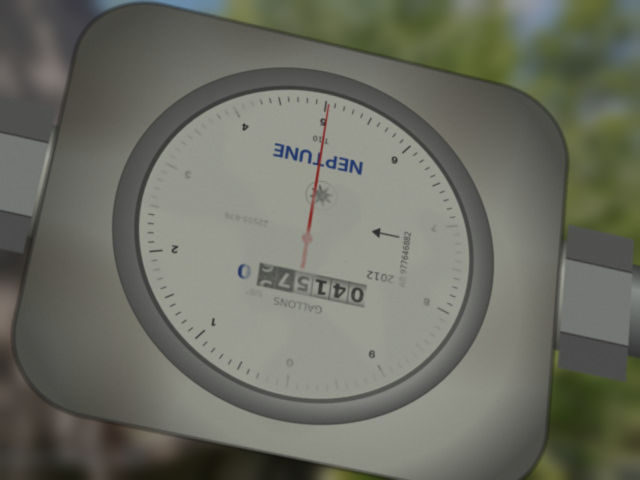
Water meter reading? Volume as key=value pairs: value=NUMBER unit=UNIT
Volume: value=415755.0 unit=gal
